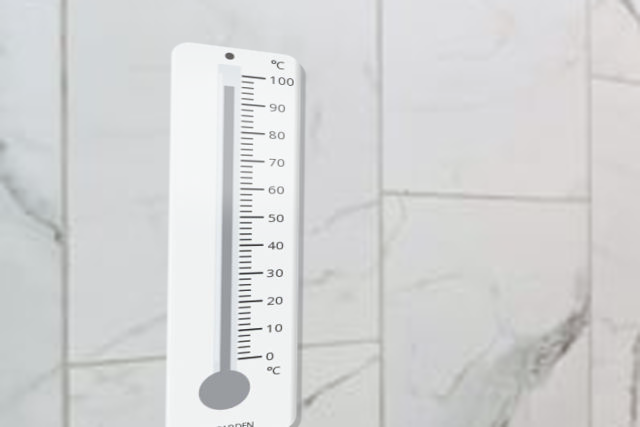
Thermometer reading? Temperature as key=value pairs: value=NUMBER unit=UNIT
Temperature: value=96 unit=°C
